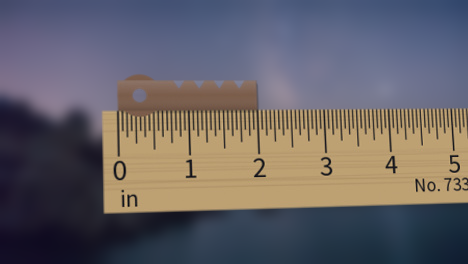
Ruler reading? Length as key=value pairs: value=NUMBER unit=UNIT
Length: value=2 unit=in
